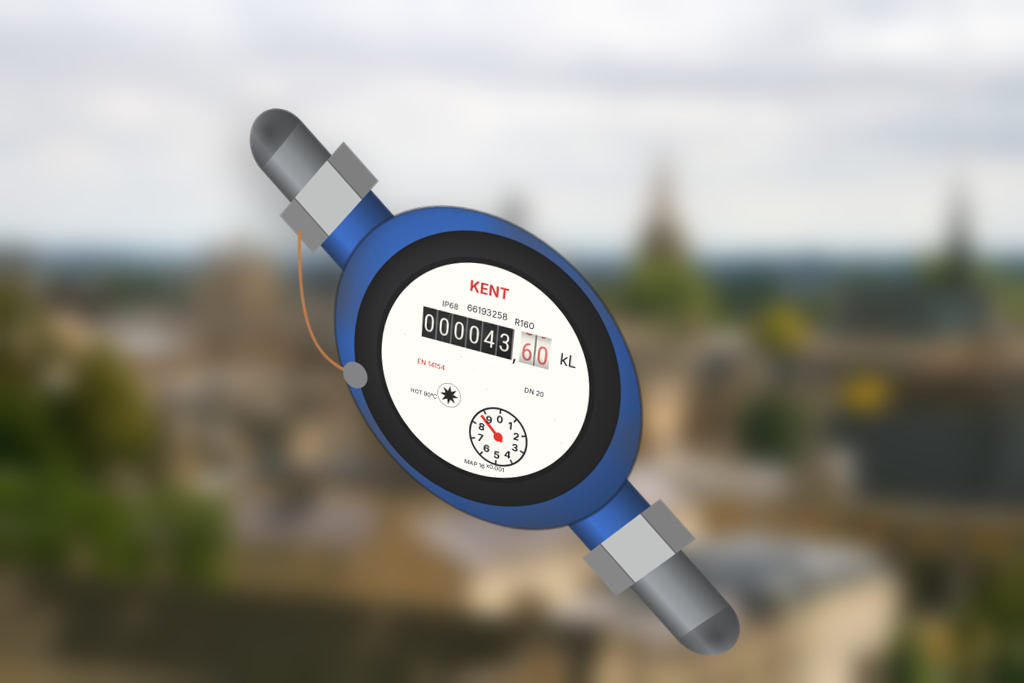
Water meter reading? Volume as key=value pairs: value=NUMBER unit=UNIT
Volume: value=43.598 unit=kL
